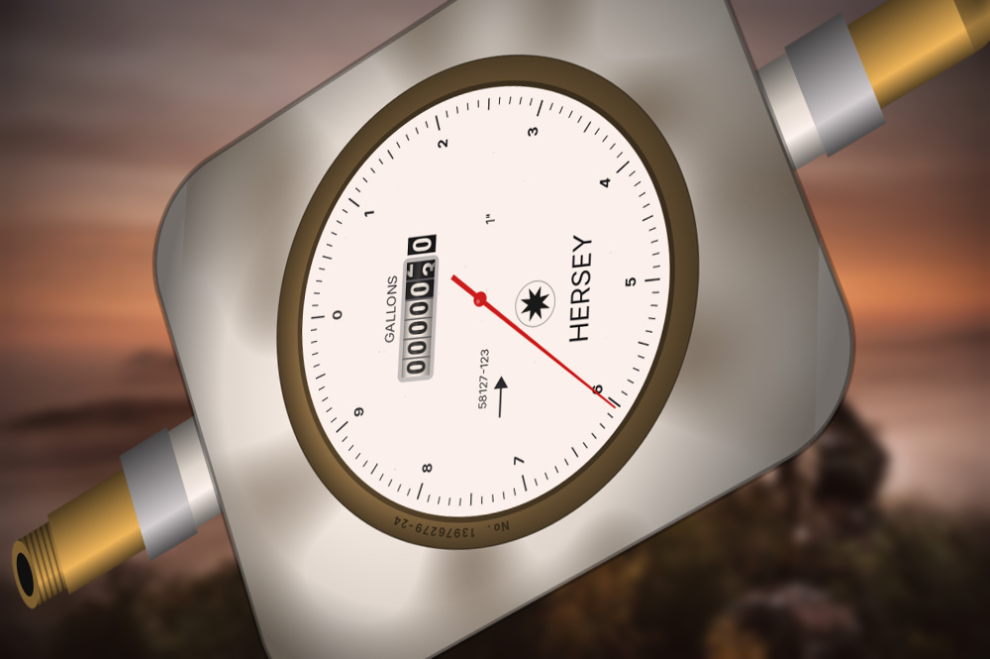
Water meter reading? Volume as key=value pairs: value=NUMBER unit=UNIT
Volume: value=26.0 unit=gal
